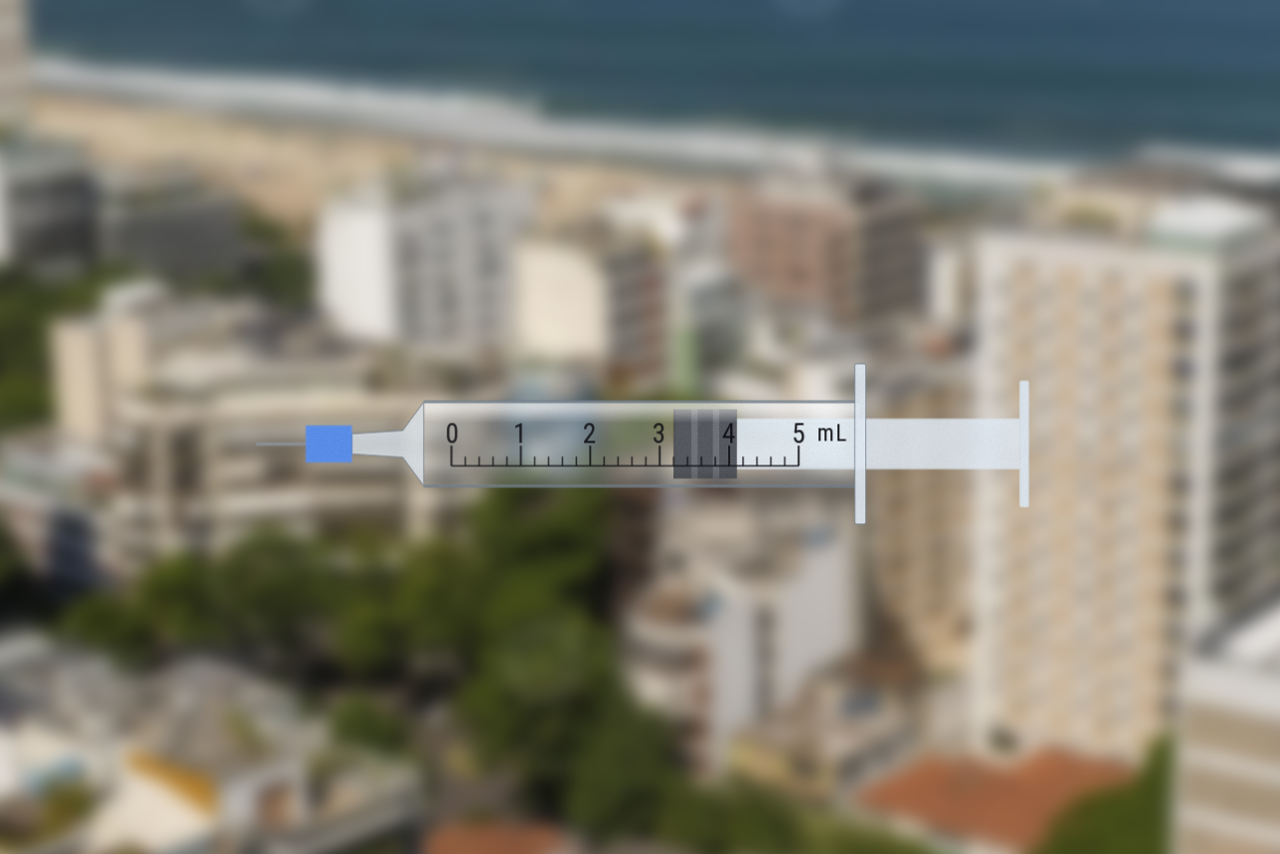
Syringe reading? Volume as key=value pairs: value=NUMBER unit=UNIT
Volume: value=3.2 unit=mL
